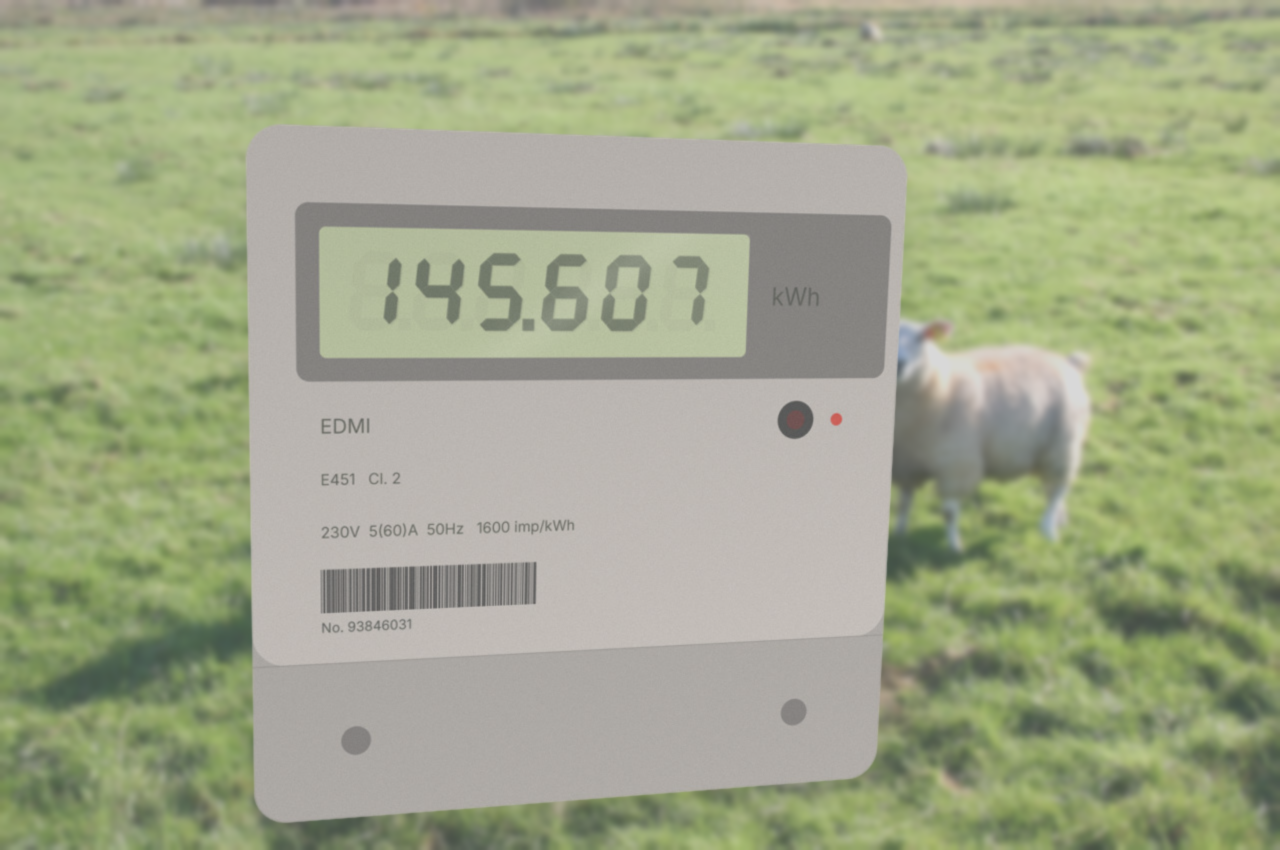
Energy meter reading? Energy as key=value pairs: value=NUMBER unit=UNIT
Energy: value=145.607 unit=kWh
